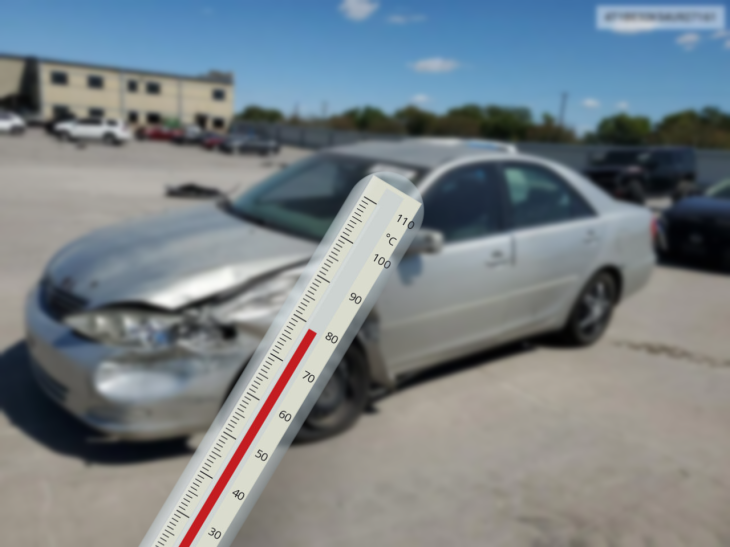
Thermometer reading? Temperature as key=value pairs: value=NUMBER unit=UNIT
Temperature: value=79 unit=°C
